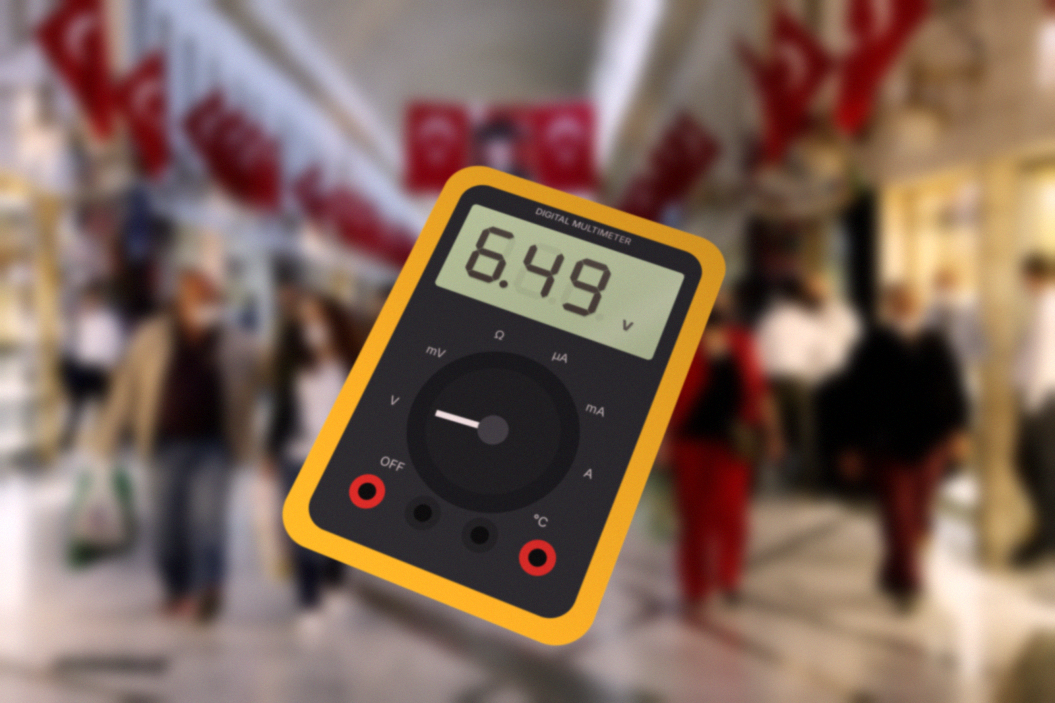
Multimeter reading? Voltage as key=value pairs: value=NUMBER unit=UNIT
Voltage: value=6.49 unit=V
